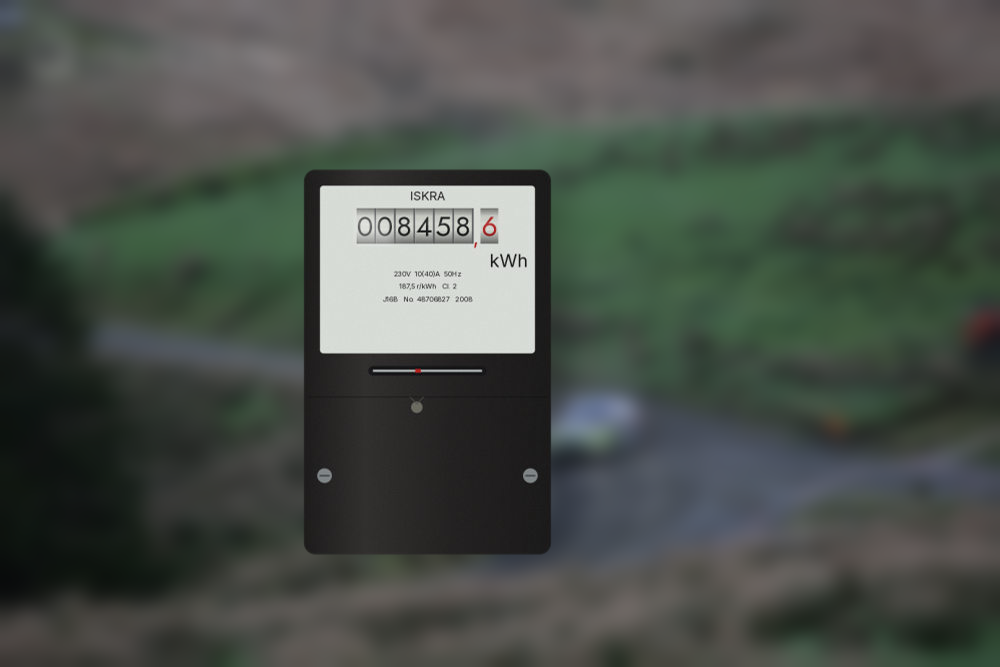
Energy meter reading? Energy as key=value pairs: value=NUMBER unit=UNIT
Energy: value=8458.6 unit=kWh
